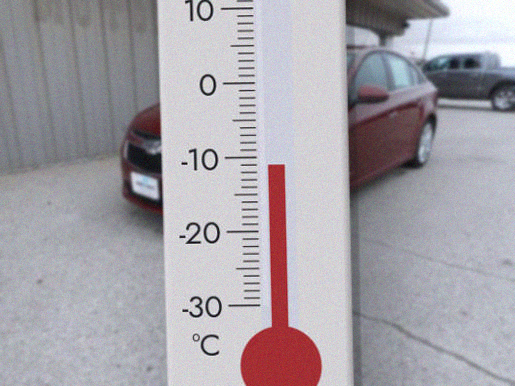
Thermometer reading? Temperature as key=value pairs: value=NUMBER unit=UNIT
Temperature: value=-11 unit=°C
